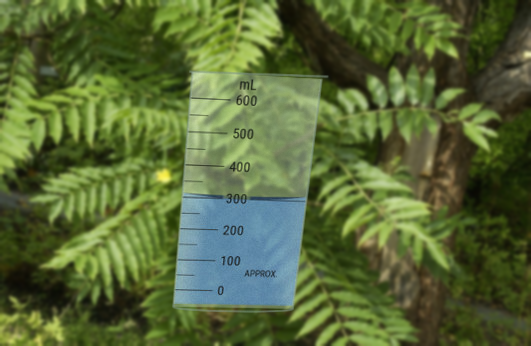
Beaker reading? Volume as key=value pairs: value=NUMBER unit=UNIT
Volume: value=300 unit=mL
